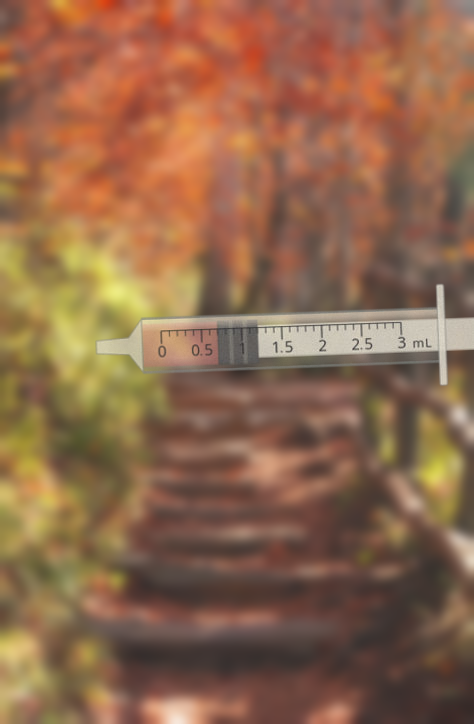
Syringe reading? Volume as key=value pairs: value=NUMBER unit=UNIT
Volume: value=0.7 unit=mL
